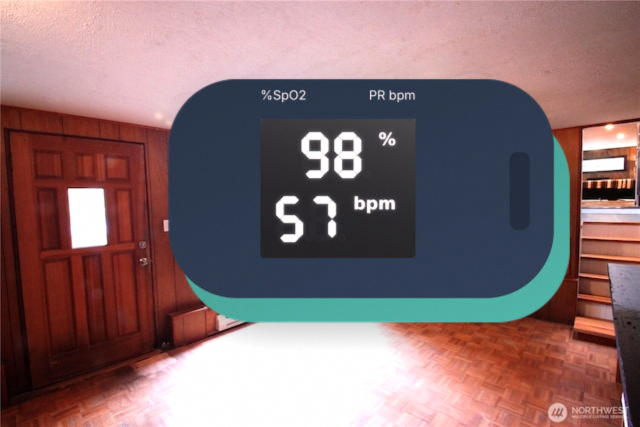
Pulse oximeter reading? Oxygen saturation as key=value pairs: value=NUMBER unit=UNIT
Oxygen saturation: value=98 unit=%
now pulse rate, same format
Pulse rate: value=57 unit=bpm
